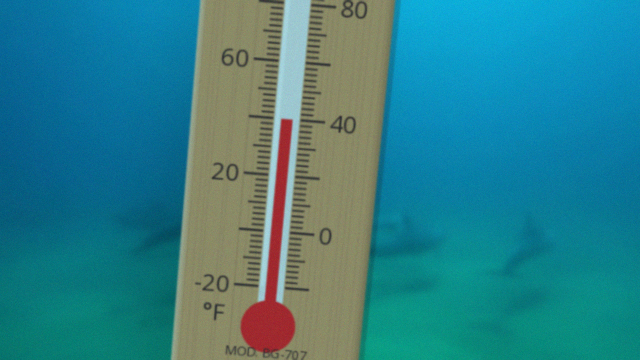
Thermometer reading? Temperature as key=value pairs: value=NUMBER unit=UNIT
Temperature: value=40 unit=°F
